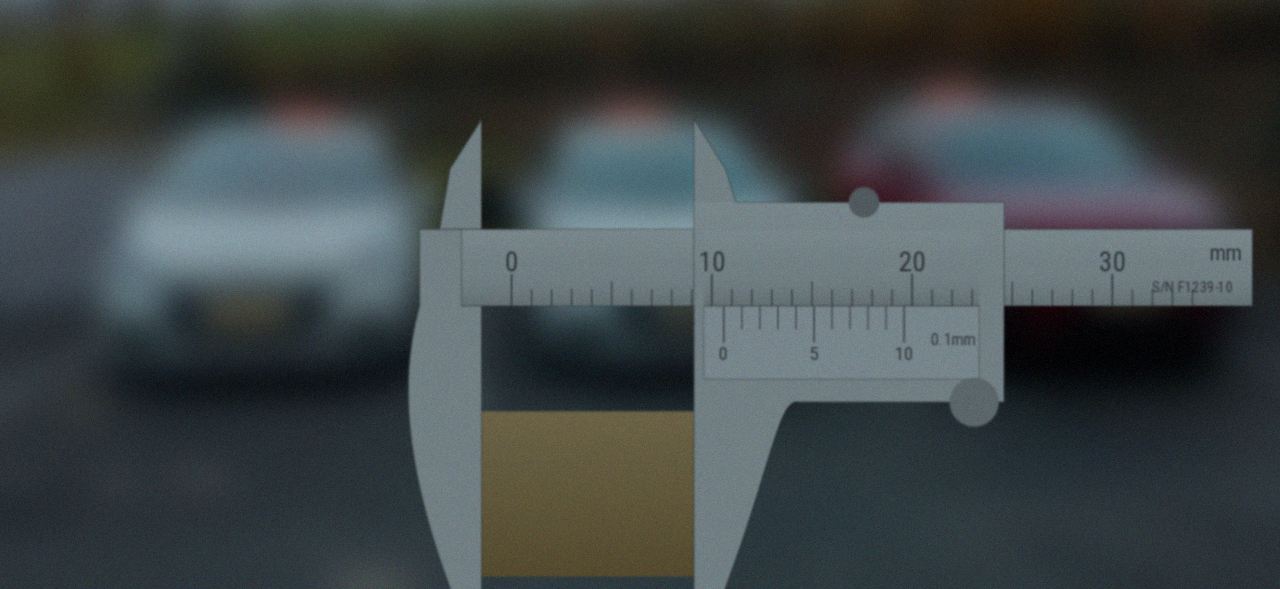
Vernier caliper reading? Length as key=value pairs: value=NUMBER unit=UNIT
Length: value=10.6 unit=mm
